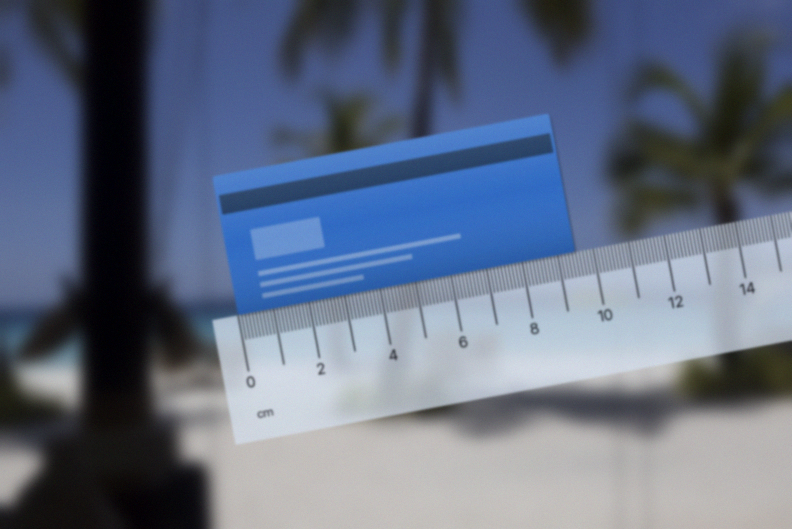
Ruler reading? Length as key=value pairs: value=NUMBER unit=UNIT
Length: value=9.5 unit=cm
